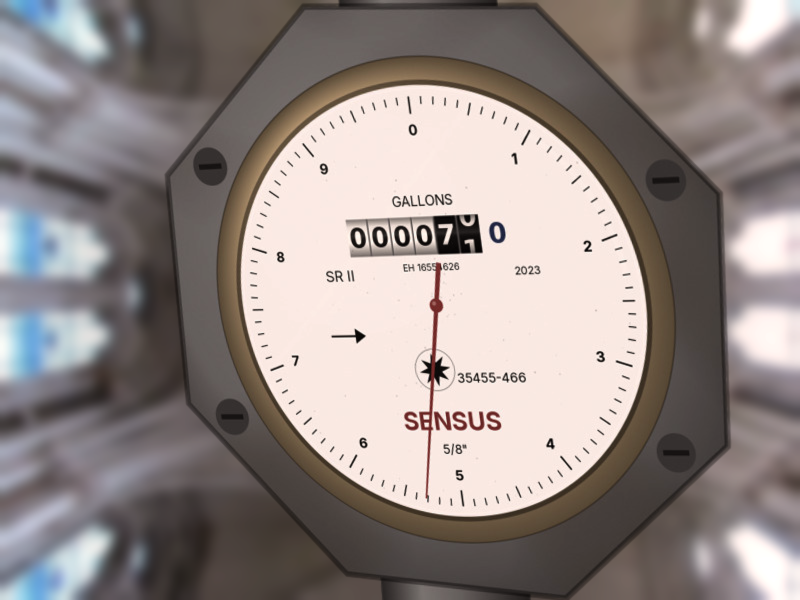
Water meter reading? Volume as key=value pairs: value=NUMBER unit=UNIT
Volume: value=705.3 unit=gal
